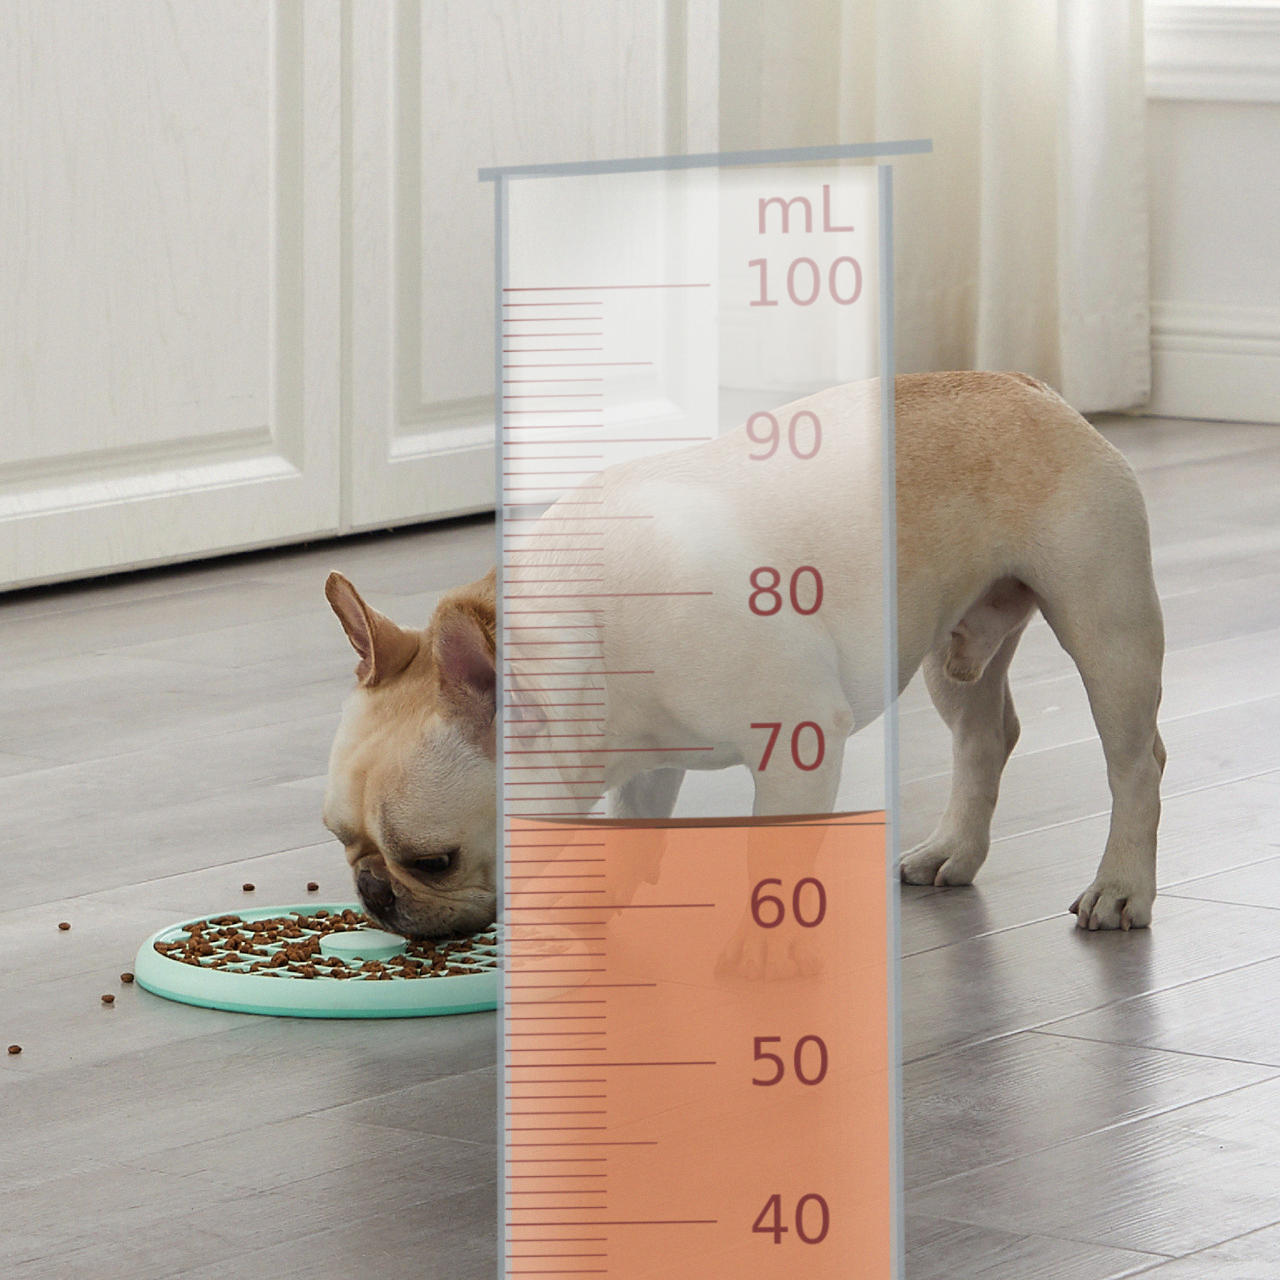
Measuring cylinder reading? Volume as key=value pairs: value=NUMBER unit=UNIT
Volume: value=65 unit=mL
